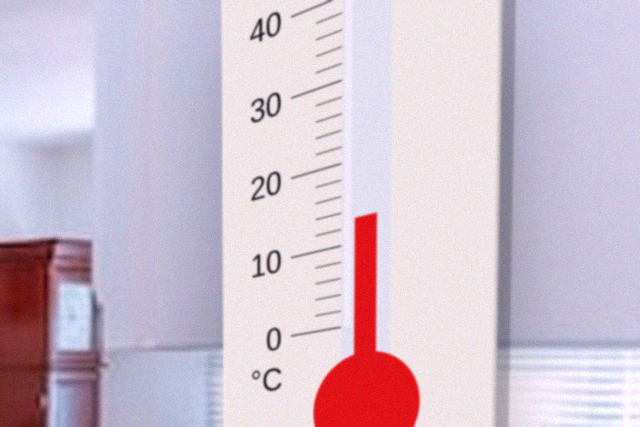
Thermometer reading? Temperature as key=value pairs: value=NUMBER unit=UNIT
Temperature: value=13 unit=°C
